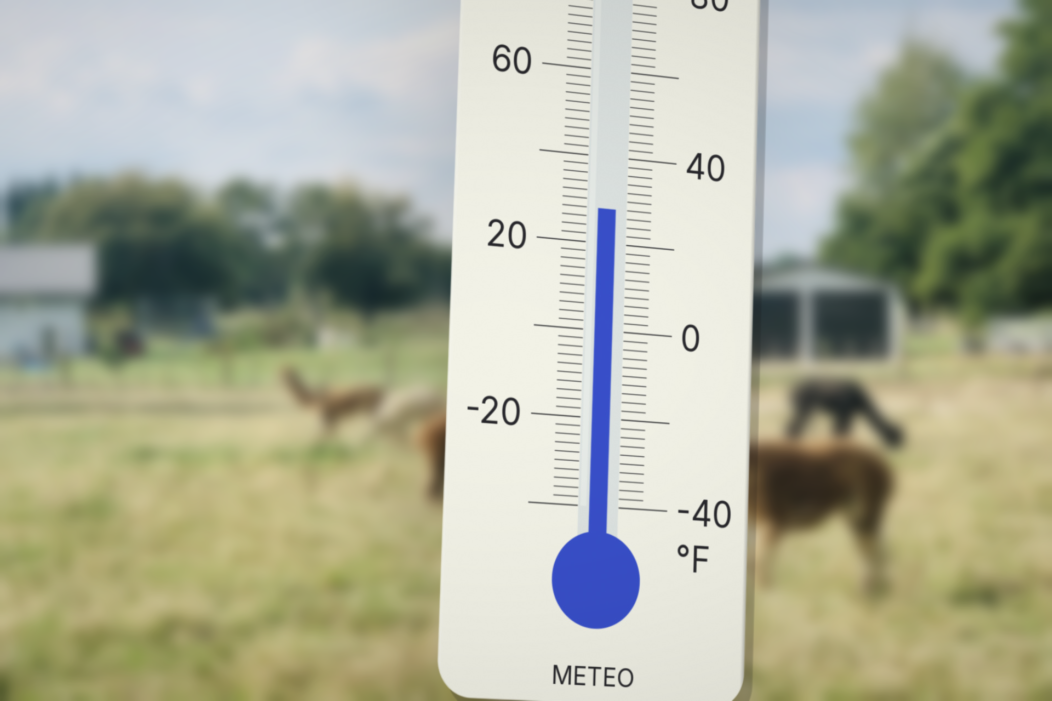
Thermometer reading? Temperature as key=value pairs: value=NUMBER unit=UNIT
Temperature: value=28 unit=°F
